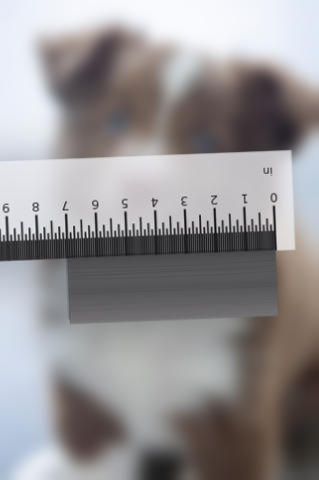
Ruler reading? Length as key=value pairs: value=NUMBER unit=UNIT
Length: value=7 unit=in
